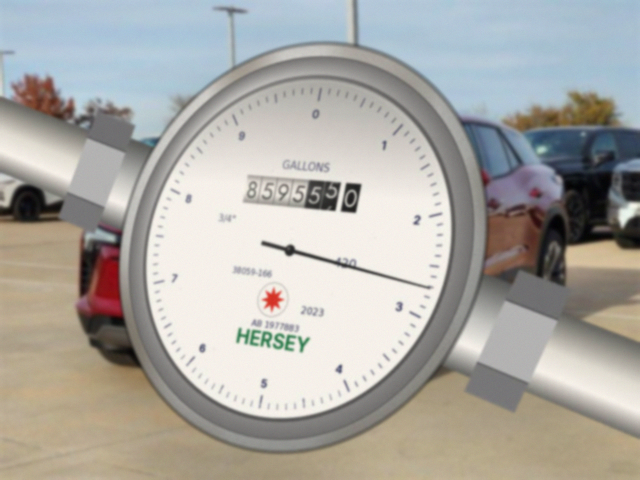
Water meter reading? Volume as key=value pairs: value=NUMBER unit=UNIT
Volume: value=8595552.7 unit=gal
